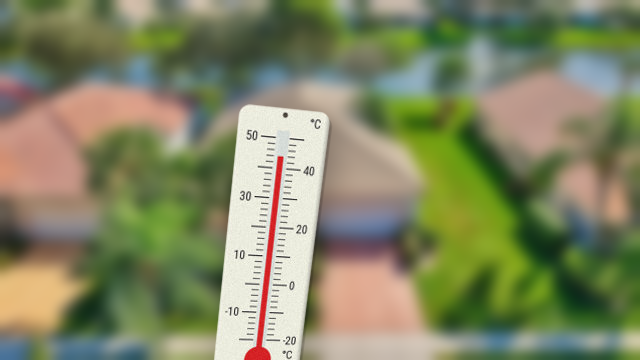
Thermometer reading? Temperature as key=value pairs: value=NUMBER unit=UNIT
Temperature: value=44 unit=°C
